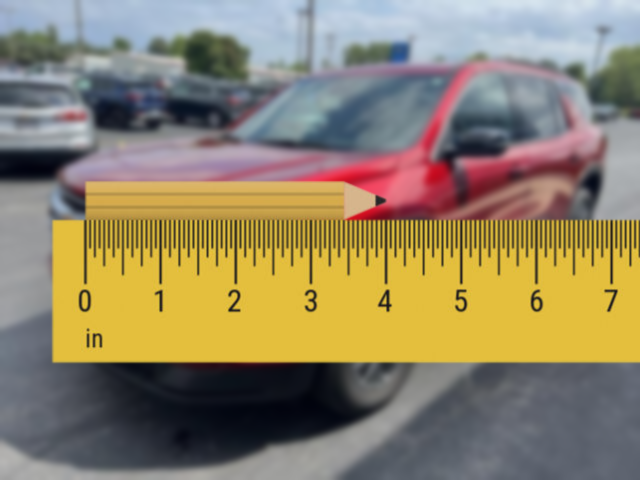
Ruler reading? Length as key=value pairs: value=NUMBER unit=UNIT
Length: value=4 unit=in
